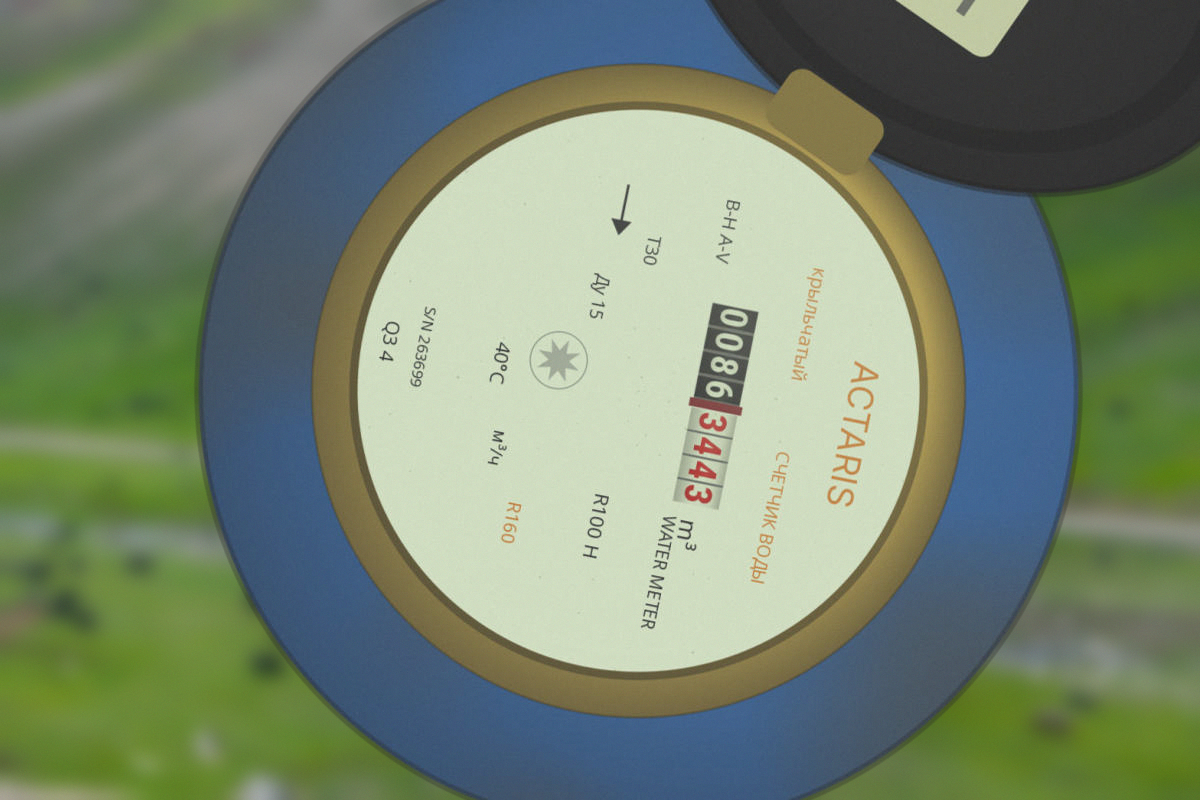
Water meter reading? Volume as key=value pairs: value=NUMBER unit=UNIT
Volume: value=86.3443 unit=m³
